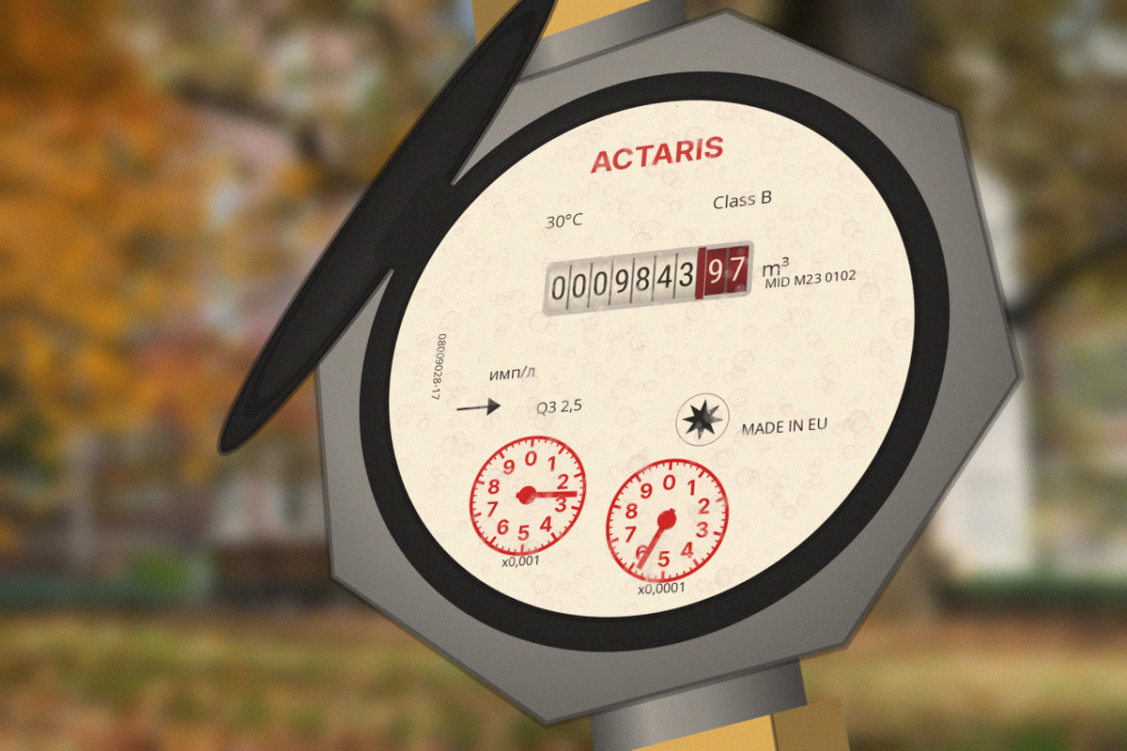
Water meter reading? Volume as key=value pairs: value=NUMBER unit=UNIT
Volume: value=9843.9725 unit=m³
